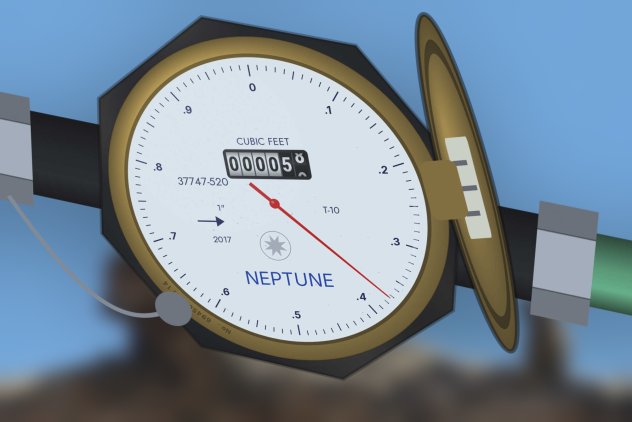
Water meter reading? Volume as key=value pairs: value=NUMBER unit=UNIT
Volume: value=58.37 unit=ft³
